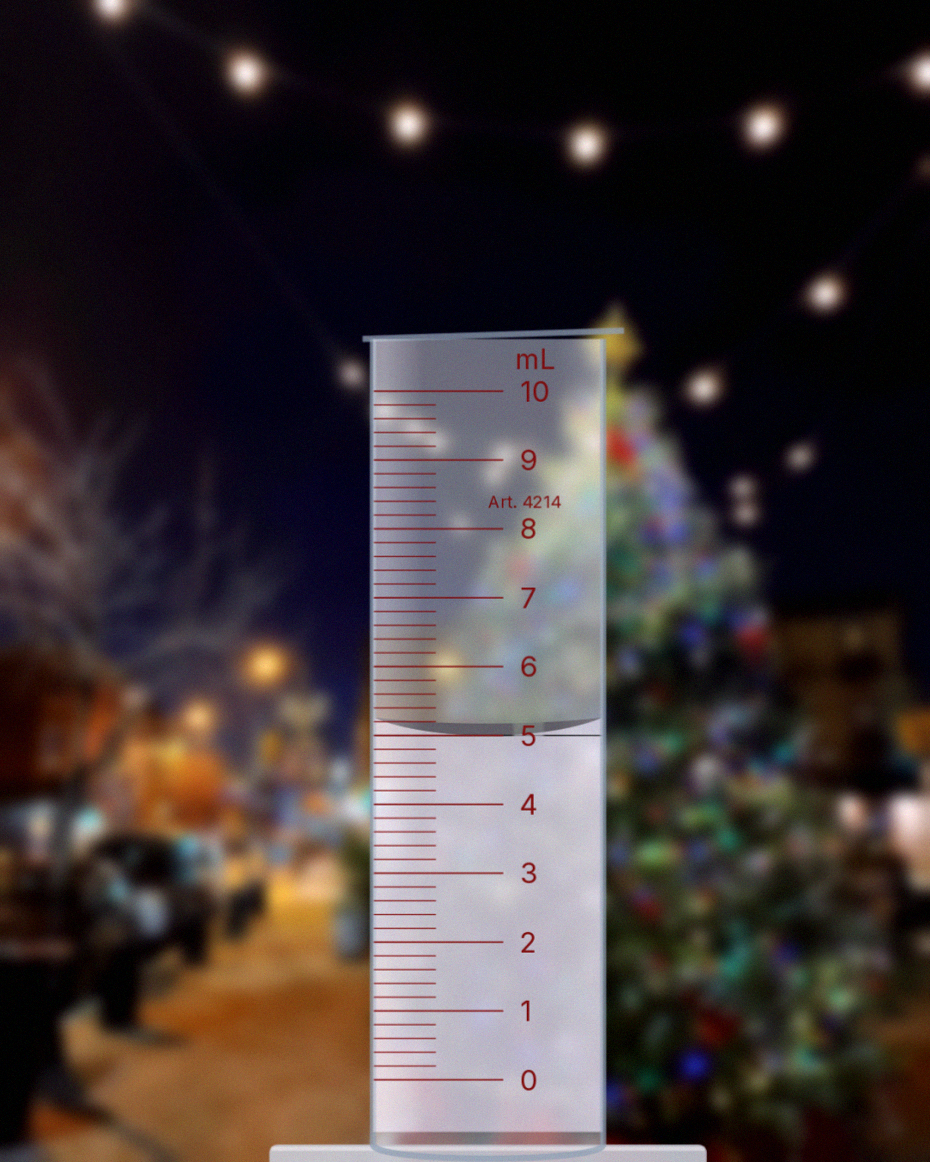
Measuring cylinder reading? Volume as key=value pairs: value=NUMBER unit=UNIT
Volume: value=5 unit=mL
